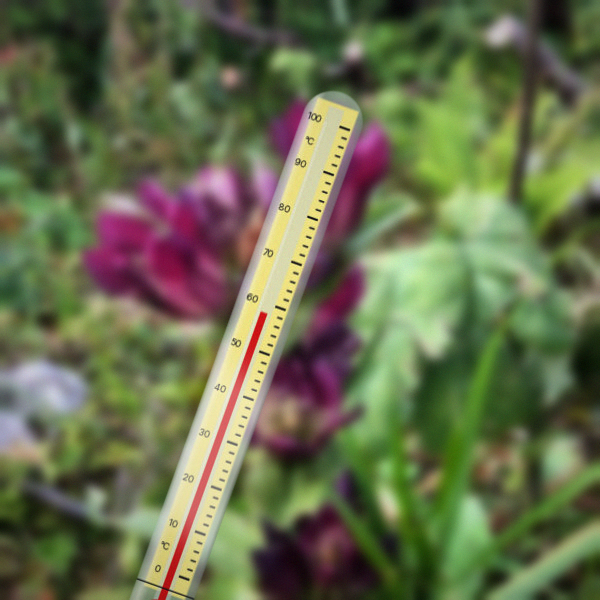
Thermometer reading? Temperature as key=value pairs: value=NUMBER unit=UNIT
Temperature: value=58 unit=°C
